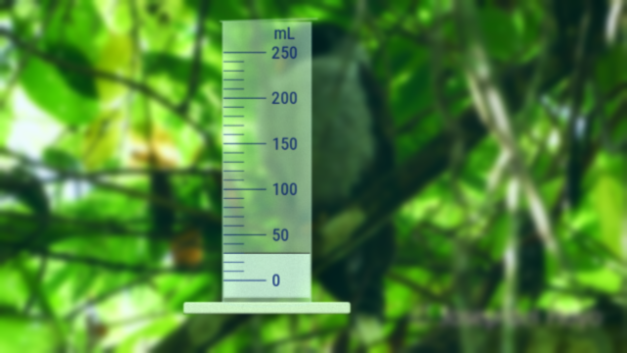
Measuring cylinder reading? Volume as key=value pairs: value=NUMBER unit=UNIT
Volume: value=30 unit=mL
